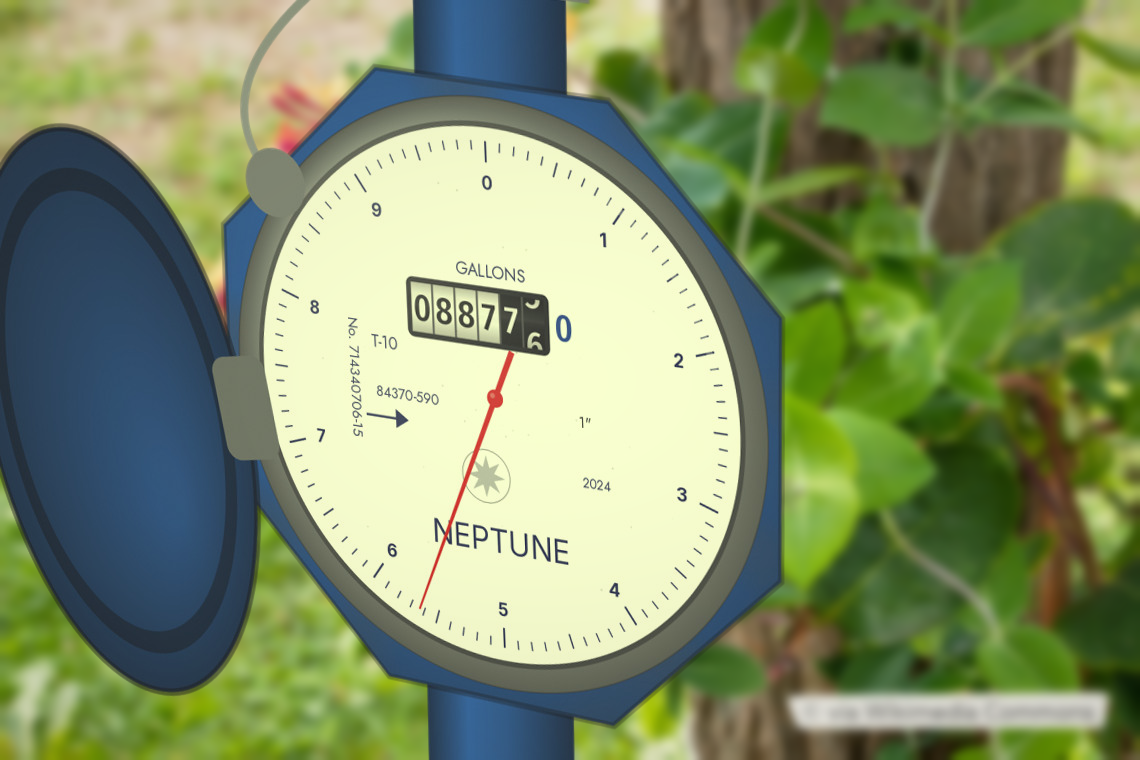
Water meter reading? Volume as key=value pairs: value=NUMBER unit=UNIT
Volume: value=887755.6 unit=gal
